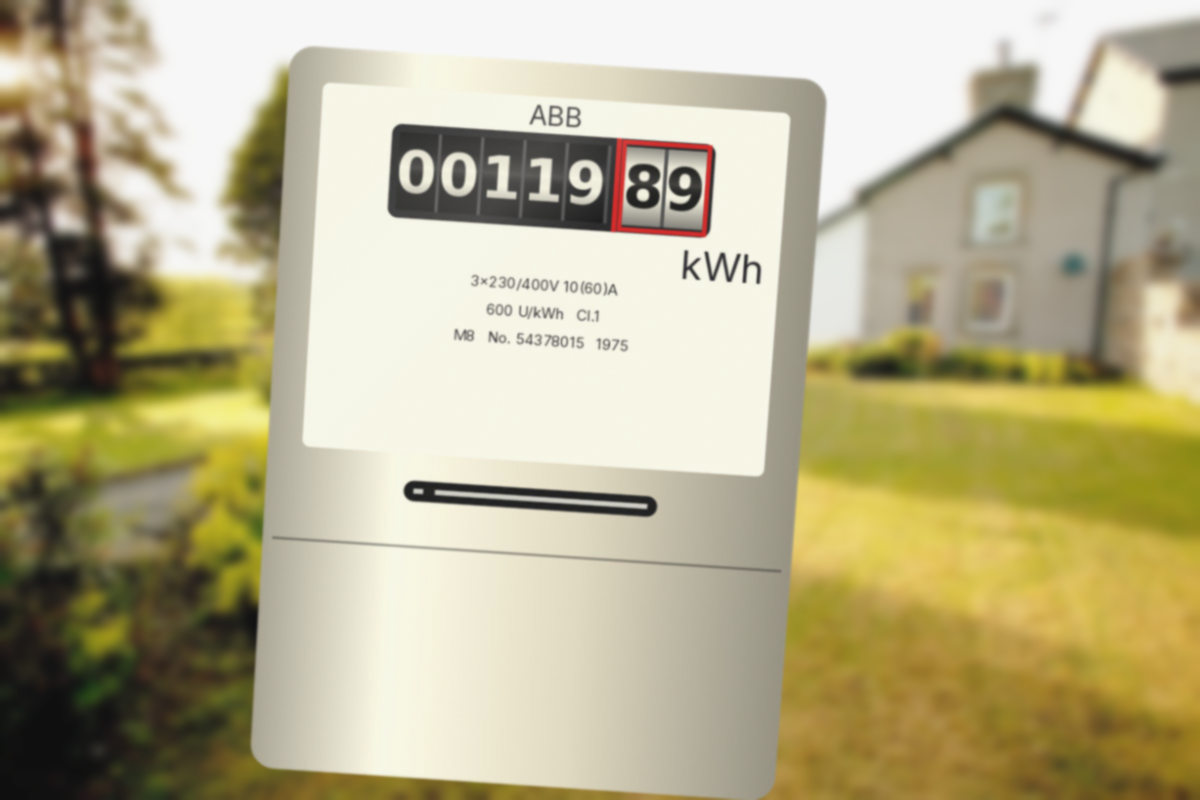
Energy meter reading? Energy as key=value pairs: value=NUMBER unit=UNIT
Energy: value=119.89 unit=kWh
